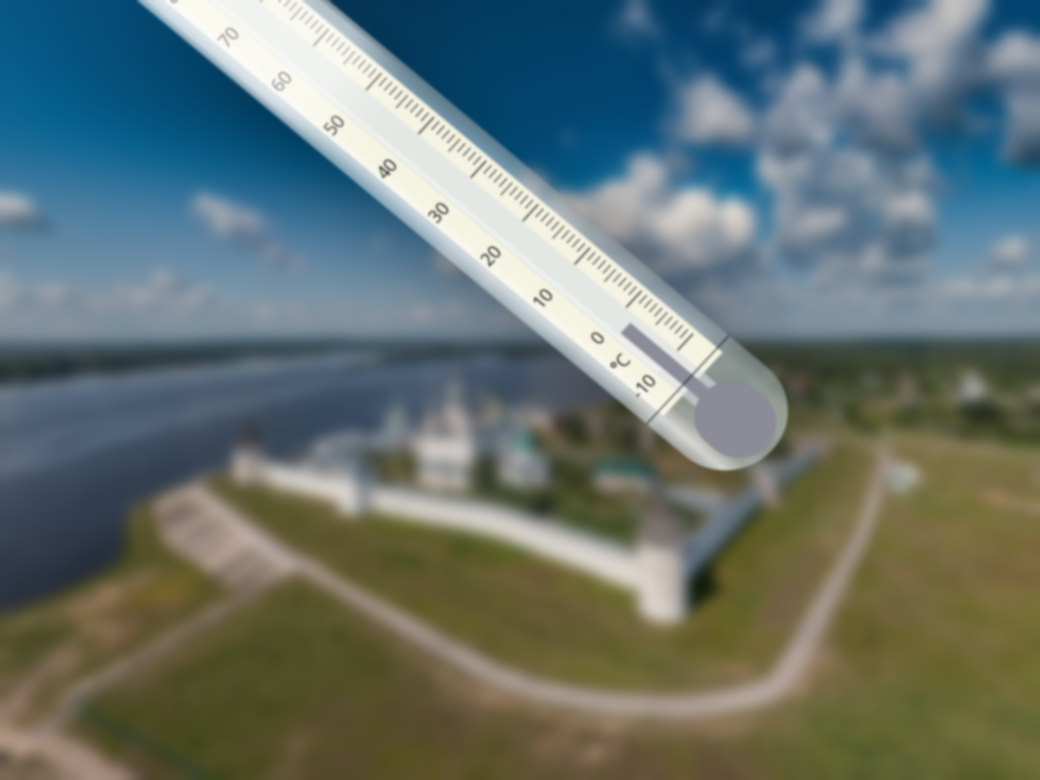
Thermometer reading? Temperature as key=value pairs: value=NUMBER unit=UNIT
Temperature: value=-2 unit=°C
